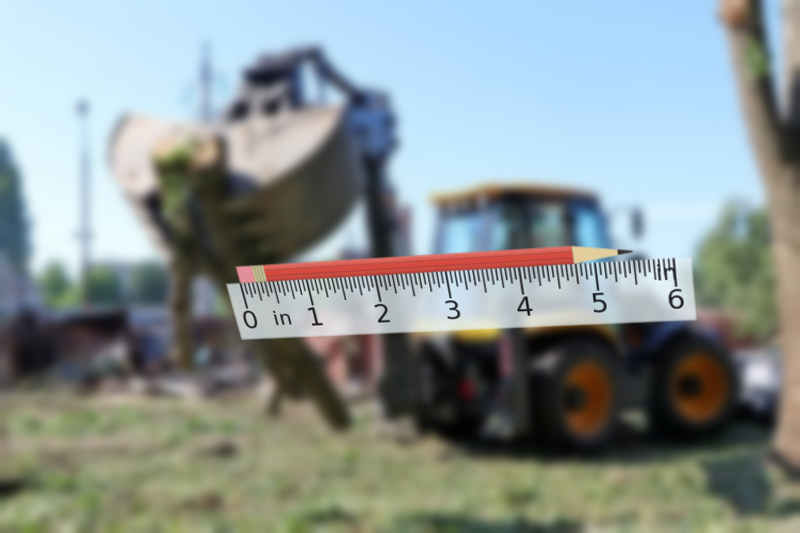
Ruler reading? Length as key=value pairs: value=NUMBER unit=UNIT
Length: value=5.5 unit=in
